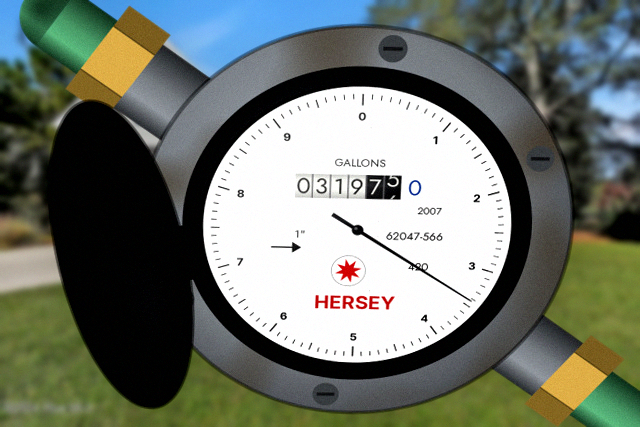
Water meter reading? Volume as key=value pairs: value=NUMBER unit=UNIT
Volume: value=319753.4 unit=gal
